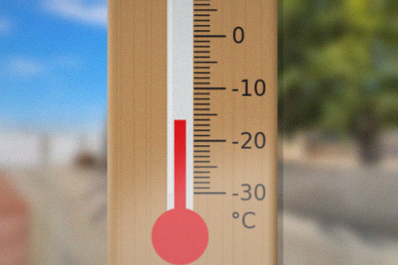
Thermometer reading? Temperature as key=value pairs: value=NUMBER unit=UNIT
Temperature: value=-16 unit=°C
